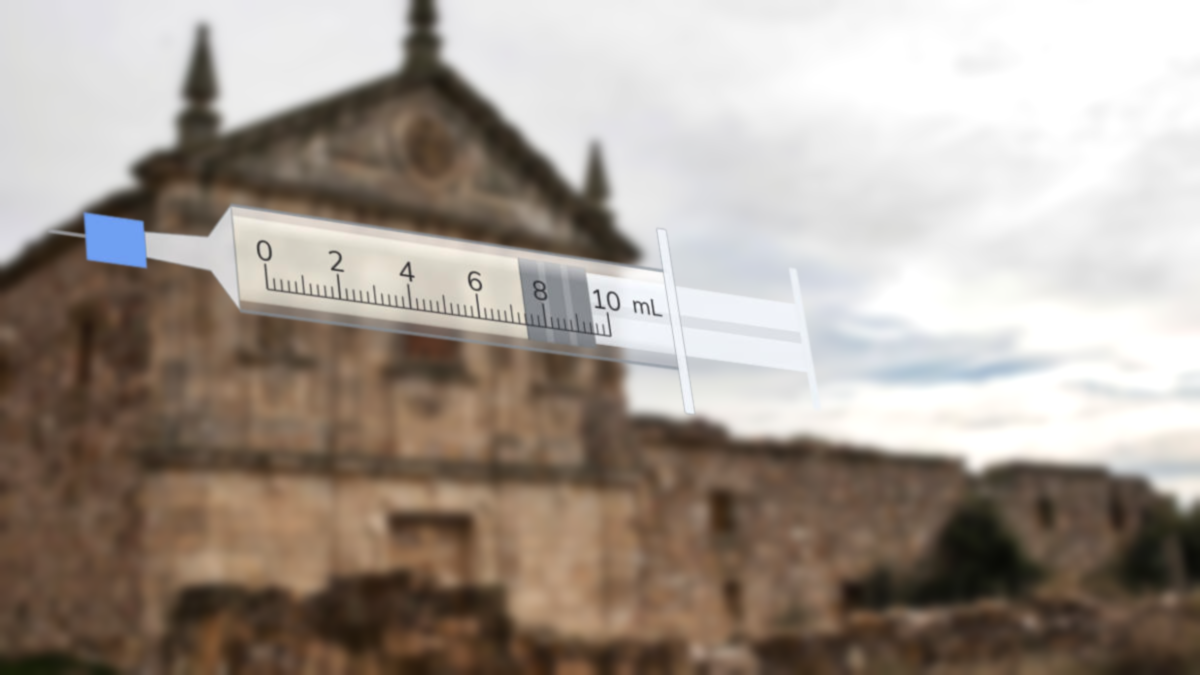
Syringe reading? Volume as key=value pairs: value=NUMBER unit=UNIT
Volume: value=7.4 unit=mL
